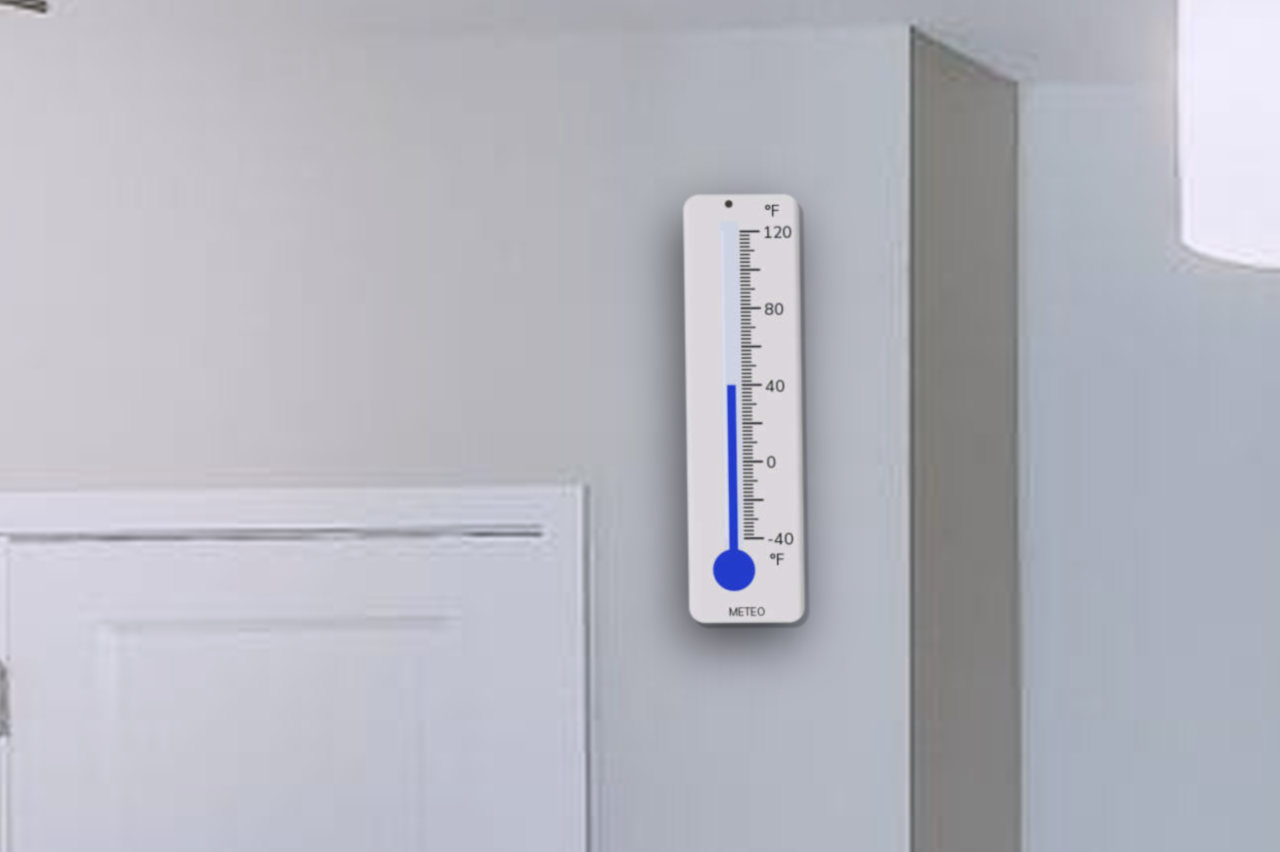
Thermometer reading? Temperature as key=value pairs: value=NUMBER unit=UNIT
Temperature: value=40 unit=°F
